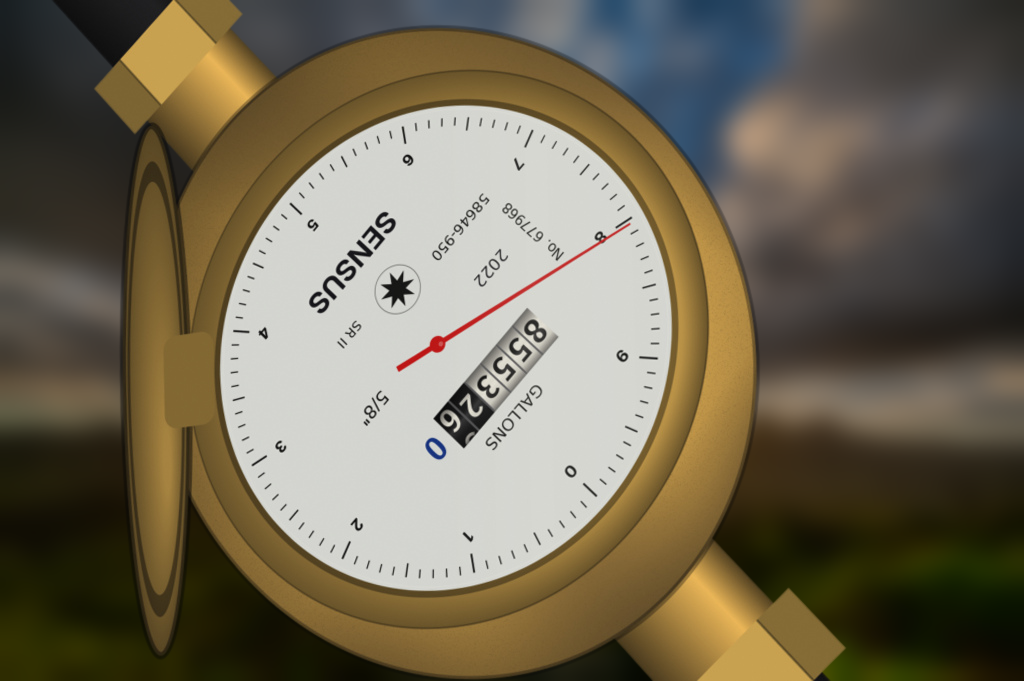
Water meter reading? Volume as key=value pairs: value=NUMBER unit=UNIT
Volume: value=8553258.0 unit=gal
